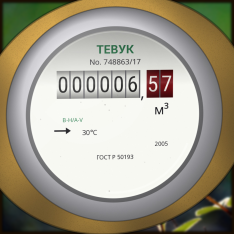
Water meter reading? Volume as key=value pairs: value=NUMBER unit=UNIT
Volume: value=6.57 unit=m³
